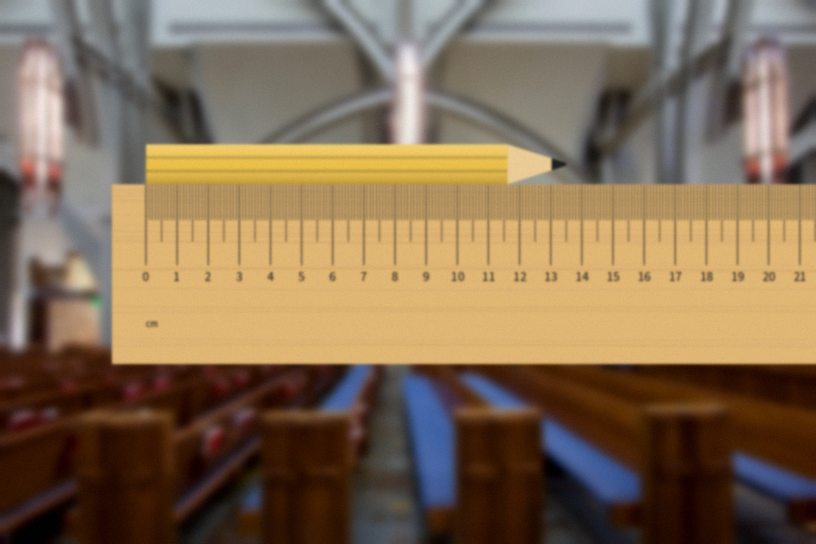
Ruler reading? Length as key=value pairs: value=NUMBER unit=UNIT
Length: value=13.5 unit=cm
